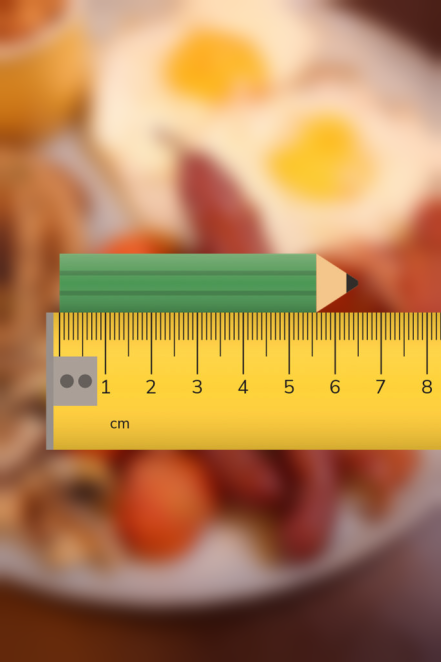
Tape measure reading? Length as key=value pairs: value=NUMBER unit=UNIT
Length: value=6.5 unit=cm
